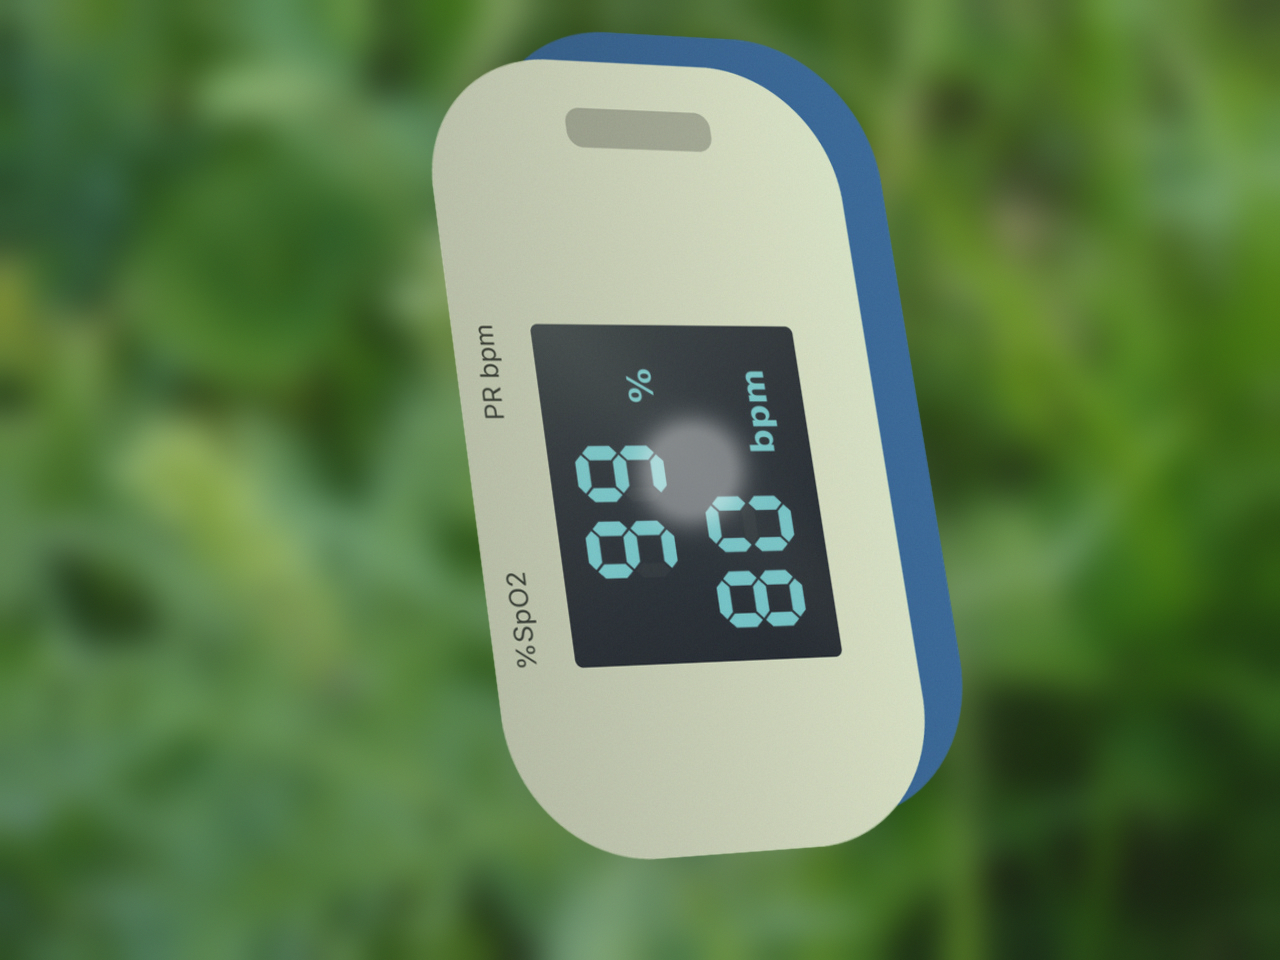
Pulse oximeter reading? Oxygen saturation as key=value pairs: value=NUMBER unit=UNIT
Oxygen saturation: value=99 unit=%
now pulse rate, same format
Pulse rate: value=80 unit=bpm
